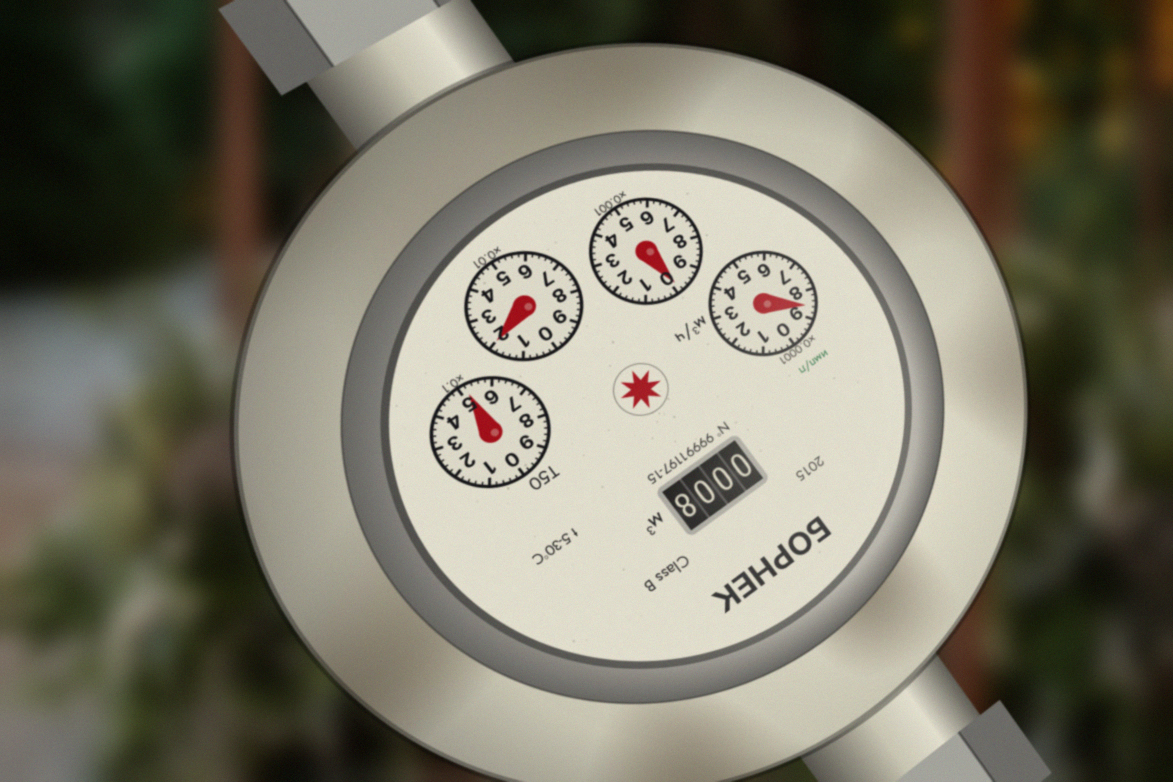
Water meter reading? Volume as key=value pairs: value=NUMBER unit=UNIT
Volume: value=8.5198 unit=m³
